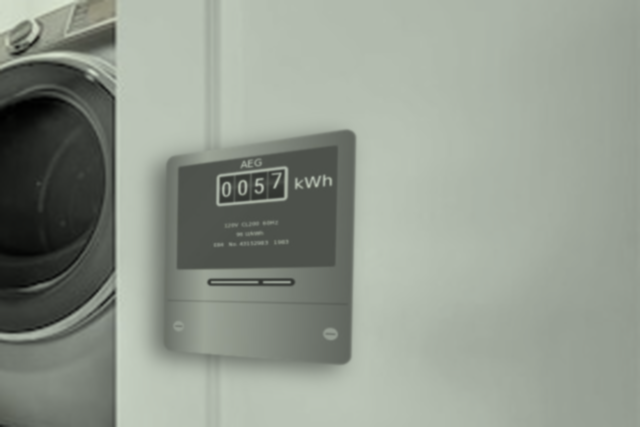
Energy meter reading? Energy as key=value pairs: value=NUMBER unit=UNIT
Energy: value=57 unit=kWh
